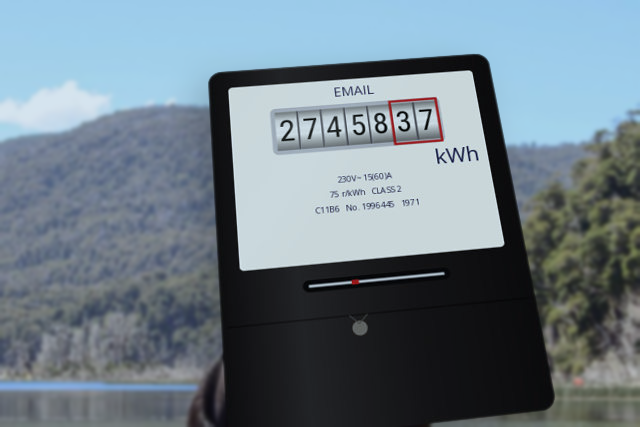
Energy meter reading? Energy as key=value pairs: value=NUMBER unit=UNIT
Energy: value=27458.37 unit=kWh
